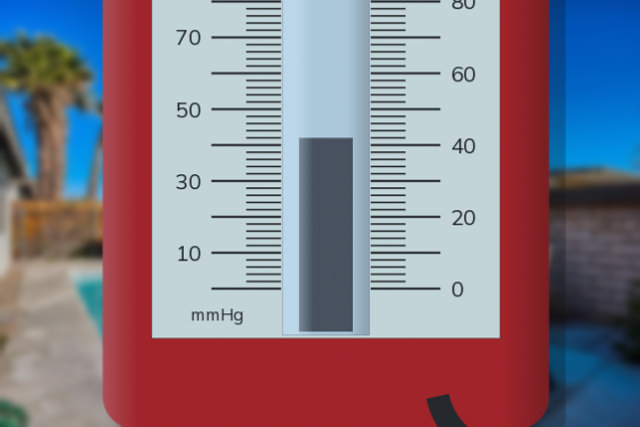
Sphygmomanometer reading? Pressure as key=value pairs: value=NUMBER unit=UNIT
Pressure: value=42 unit=mmHg
